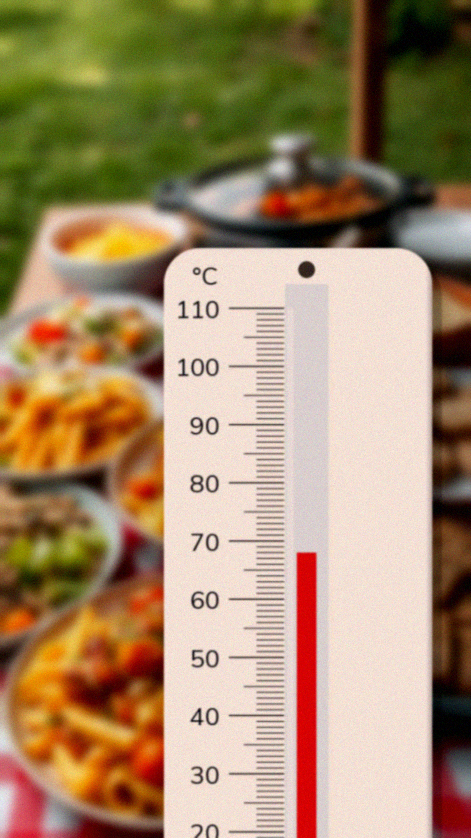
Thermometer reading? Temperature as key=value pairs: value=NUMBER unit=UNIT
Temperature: value=68 unit=°C
